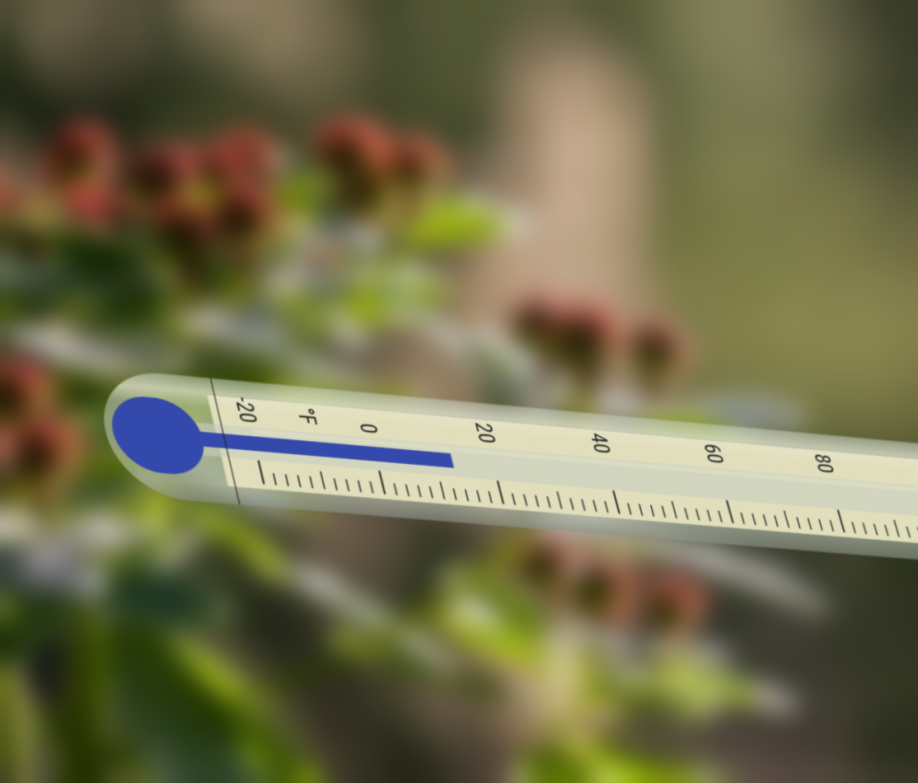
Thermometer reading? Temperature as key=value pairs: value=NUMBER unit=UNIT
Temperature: value=13 unit=°F
